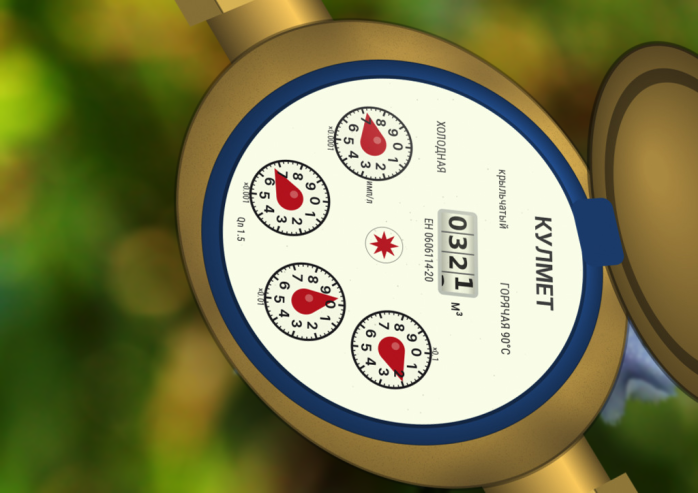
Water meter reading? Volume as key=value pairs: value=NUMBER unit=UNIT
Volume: value=321.1967 unit=m³
